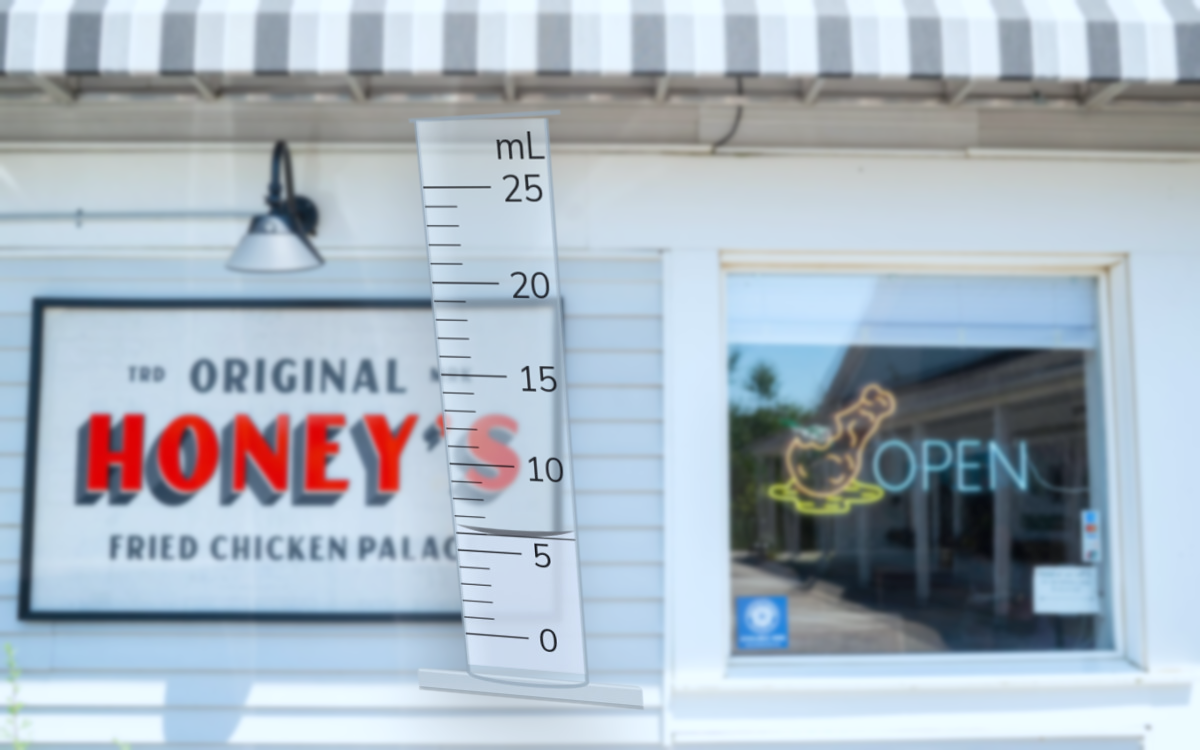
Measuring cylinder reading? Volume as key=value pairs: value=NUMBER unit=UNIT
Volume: value=6 unit=mL
